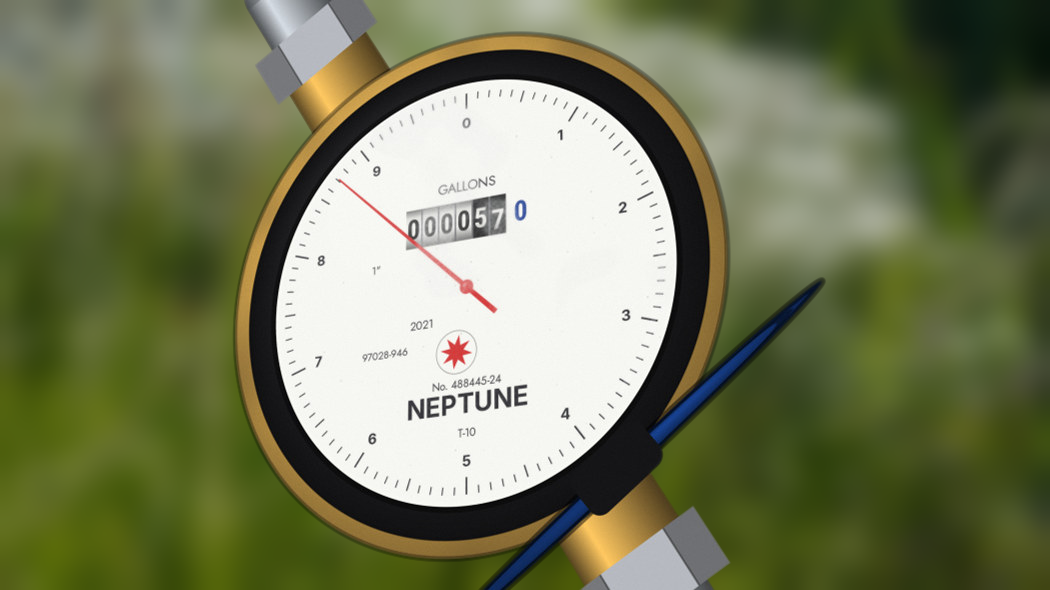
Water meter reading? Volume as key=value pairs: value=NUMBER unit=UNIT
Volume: value=568.7 unit=gal
